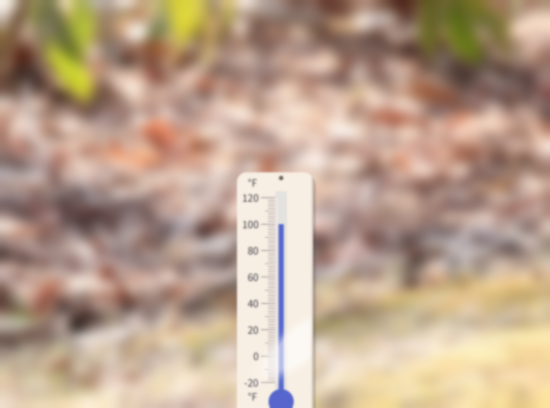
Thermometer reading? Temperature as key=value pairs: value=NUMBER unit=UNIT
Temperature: value=100 unit=°F
